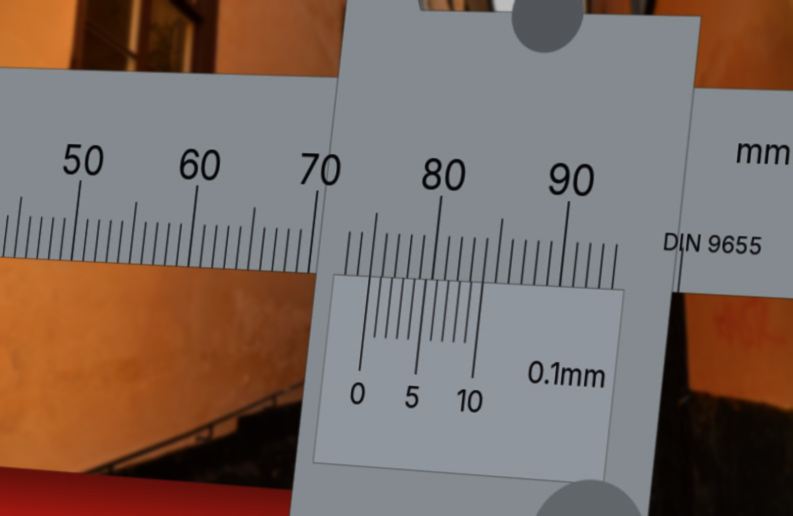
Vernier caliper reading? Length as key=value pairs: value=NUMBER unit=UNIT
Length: value=75.0 unit=mm
